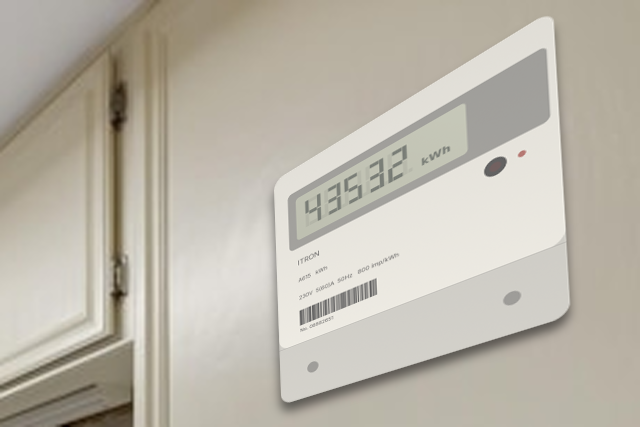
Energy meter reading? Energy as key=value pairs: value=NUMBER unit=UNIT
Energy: value=43532 unit=kWh
